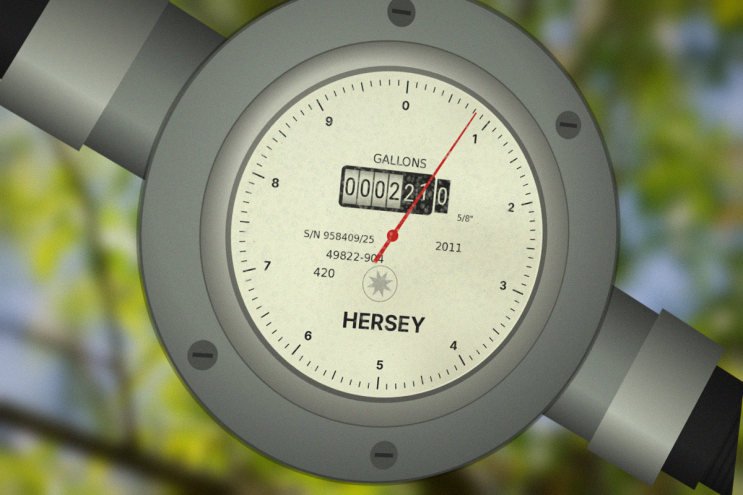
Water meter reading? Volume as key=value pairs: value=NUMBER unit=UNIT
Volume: value=2210.8 unit=gal
